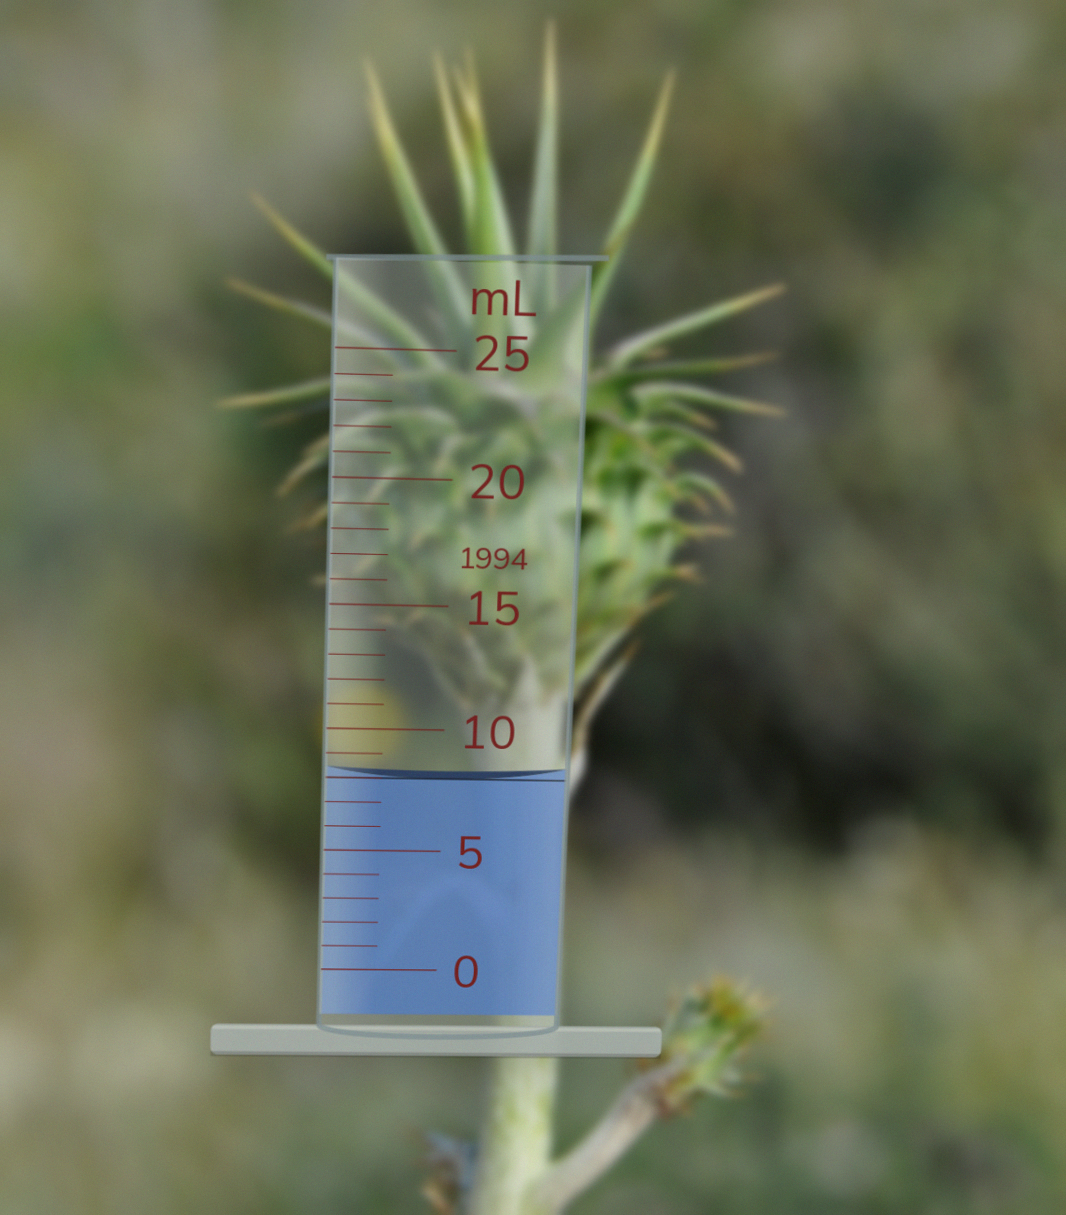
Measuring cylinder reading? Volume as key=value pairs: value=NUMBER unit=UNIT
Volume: value=8 unit=mL
